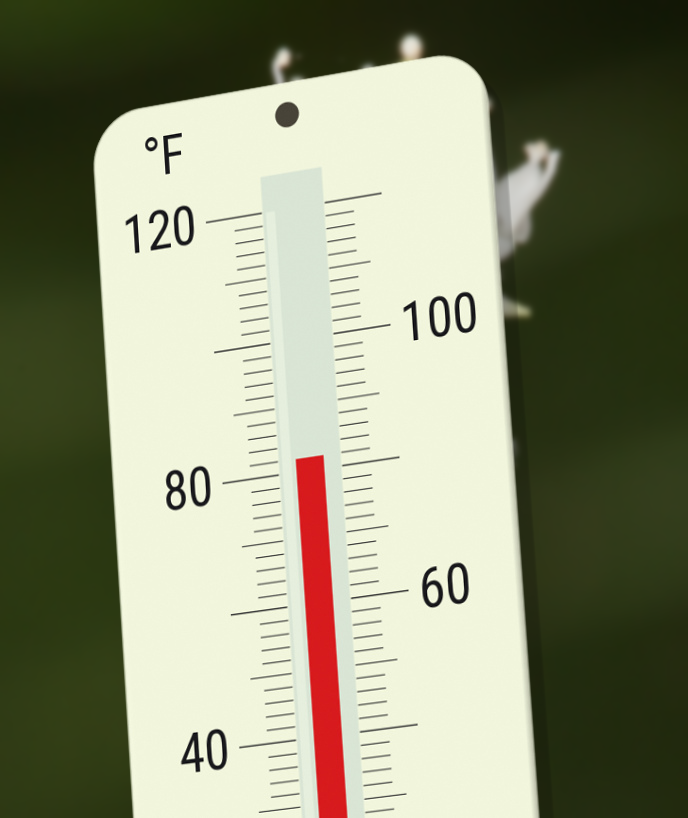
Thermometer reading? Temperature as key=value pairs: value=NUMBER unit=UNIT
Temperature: value=82 unit=°F
